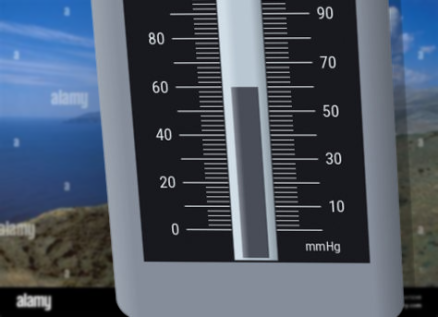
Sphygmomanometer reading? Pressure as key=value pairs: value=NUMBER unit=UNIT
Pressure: value=60 unit=mmHg
